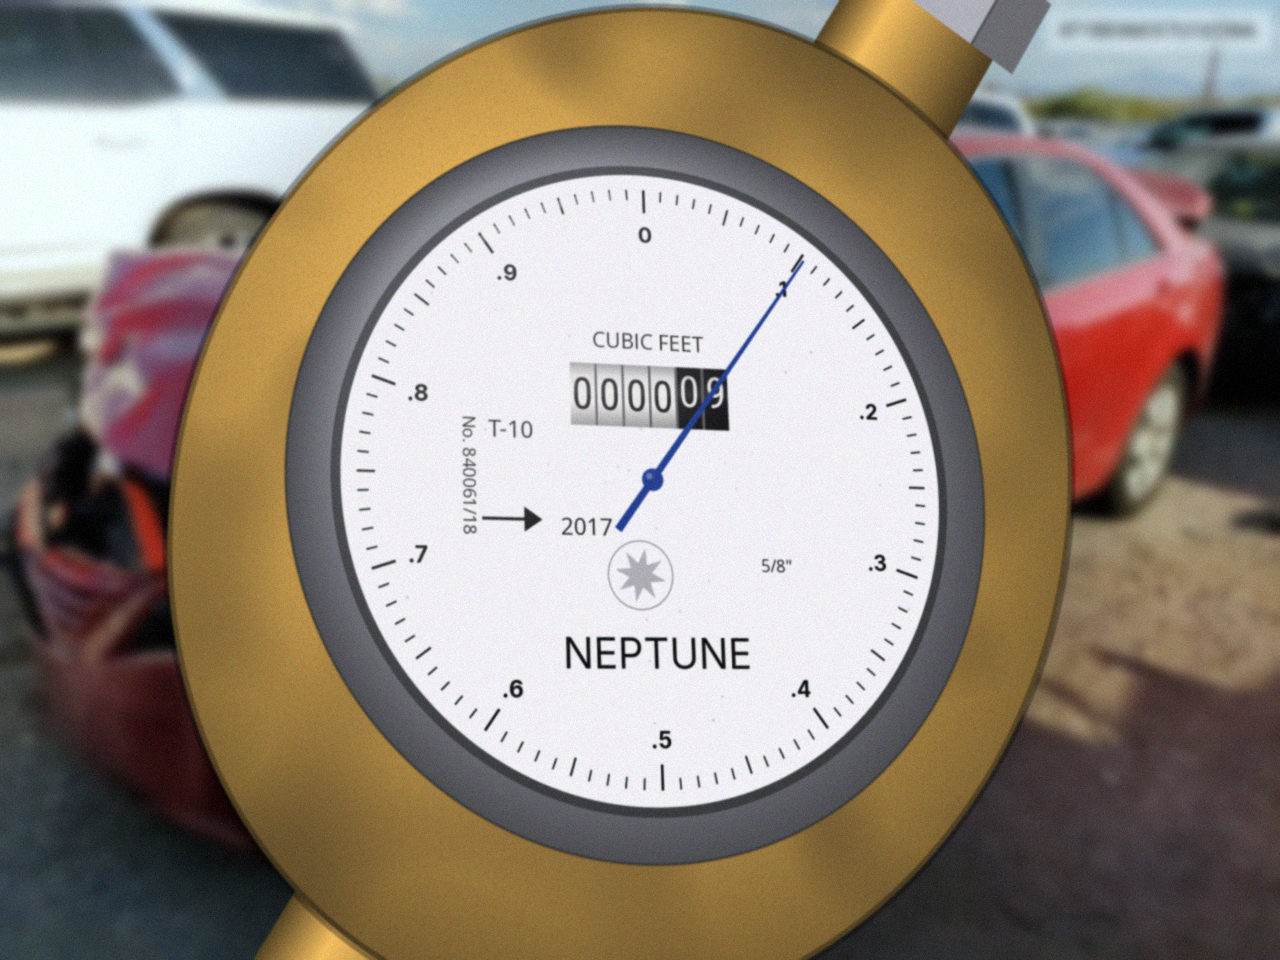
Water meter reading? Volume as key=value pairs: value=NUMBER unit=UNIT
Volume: value=9.10 unit=ft³
